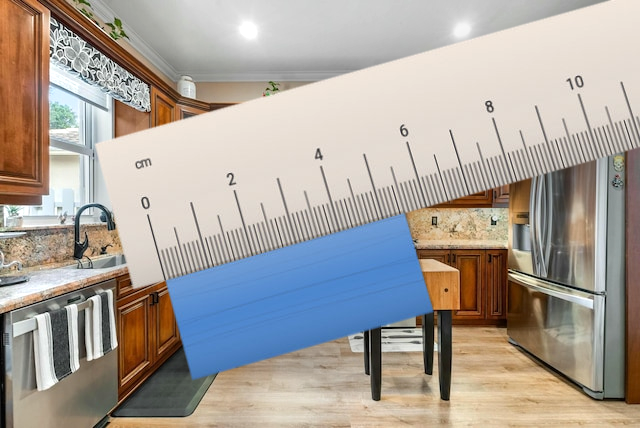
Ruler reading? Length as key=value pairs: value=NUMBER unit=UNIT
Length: value=5.5 unit=cm
